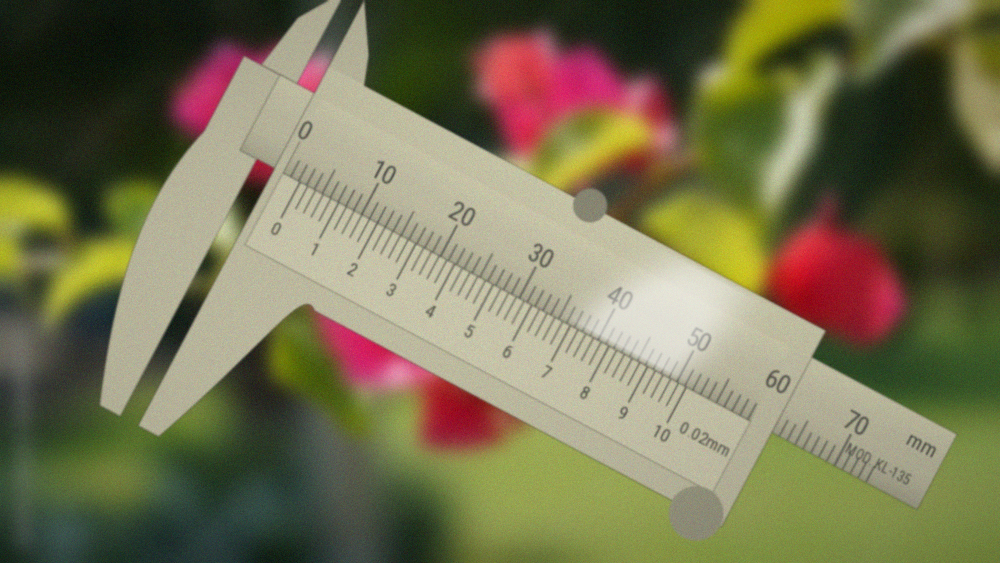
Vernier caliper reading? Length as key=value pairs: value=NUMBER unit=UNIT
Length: value=2.2 unit=mm
